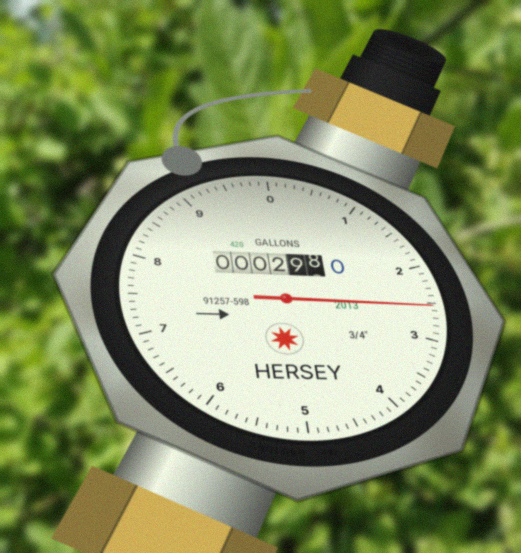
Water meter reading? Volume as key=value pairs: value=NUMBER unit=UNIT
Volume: value=2982.5 unit=gal
